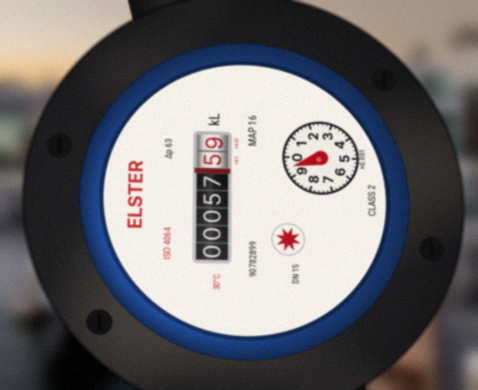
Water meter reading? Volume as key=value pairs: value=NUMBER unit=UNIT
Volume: value=57.589 unit=kL
